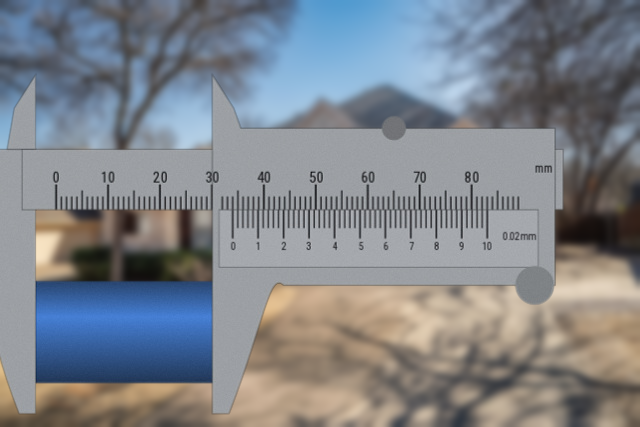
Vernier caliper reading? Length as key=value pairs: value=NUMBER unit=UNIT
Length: value=34.0 unit=mm
